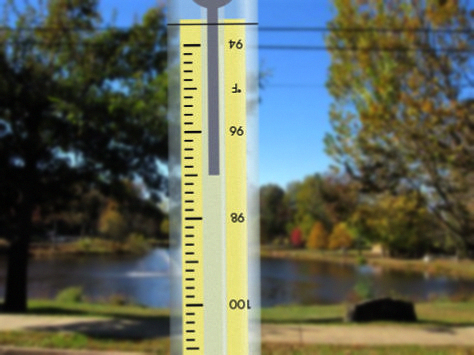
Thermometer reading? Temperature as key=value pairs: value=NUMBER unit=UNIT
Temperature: value=97 unit=°F
